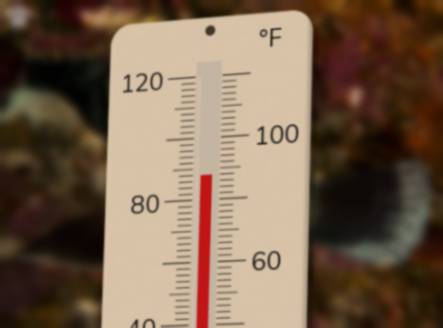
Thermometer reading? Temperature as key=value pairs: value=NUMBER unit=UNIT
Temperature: value=88 unit=°F
